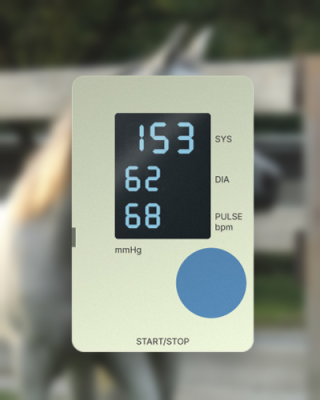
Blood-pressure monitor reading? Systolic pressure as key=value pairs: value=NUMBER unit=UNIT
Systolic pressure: value=153 unit=mmHg
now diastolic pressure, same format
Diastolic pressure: value=62 unit=mmHg
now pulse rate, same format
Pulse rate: value=68 unit=bpm
